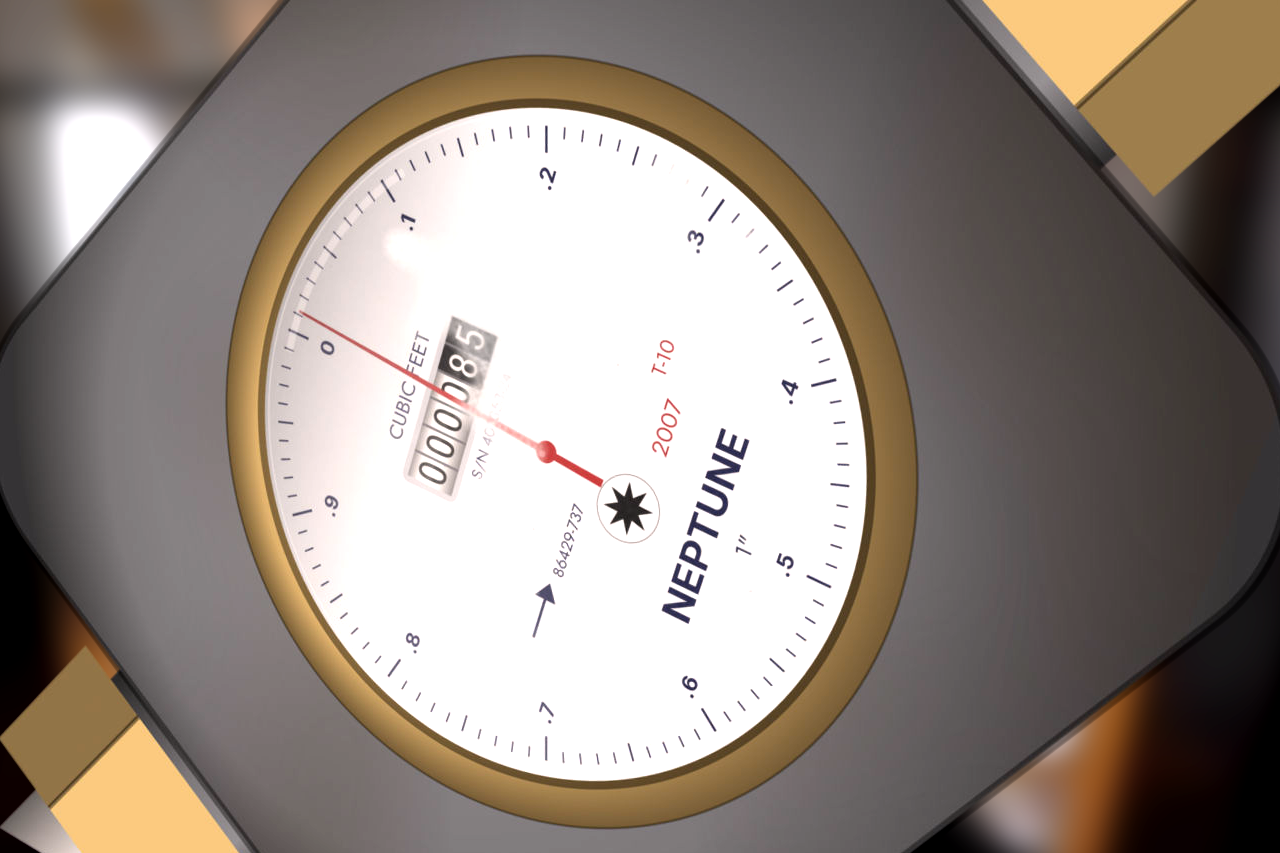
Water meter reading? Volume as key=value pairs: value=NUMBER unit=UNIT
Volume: value=85.01 unit=ft³
